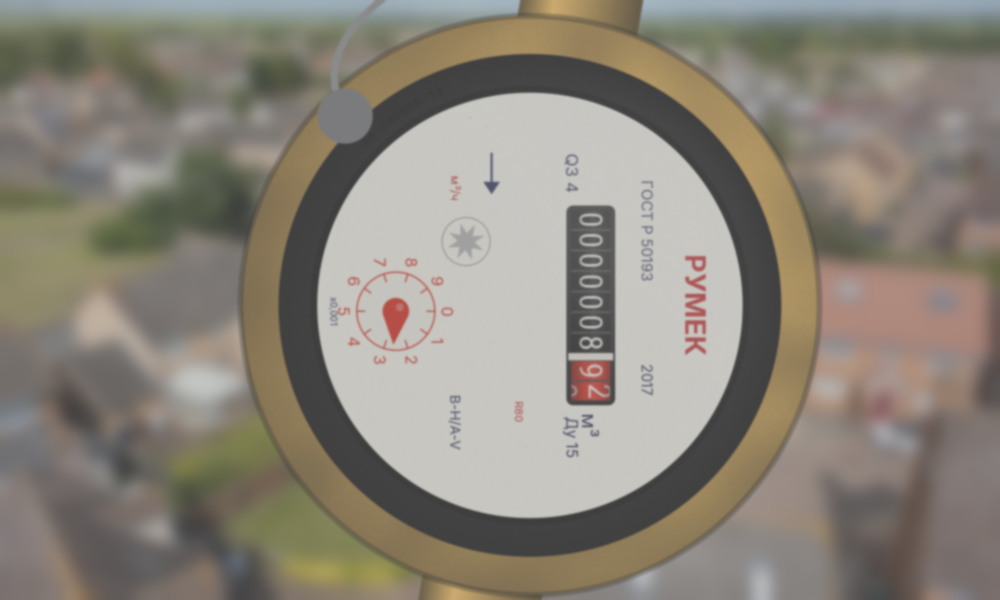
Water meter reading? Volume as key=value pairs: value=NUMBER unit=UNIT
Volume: value=8.922 unit=m³
